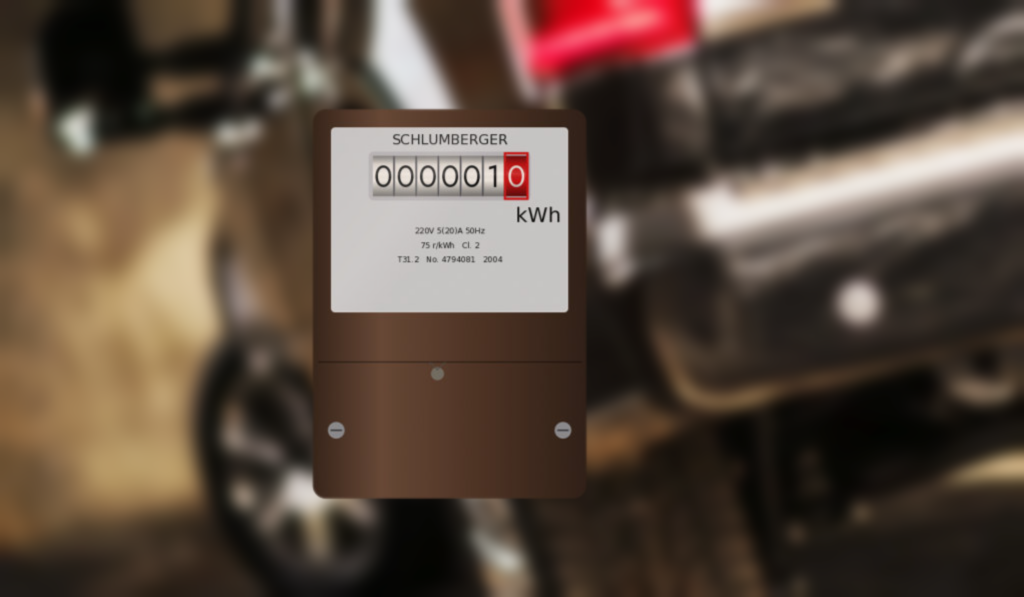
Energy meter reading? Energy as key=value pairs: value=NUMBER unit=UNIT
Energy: value=1.0 unit=kWh
